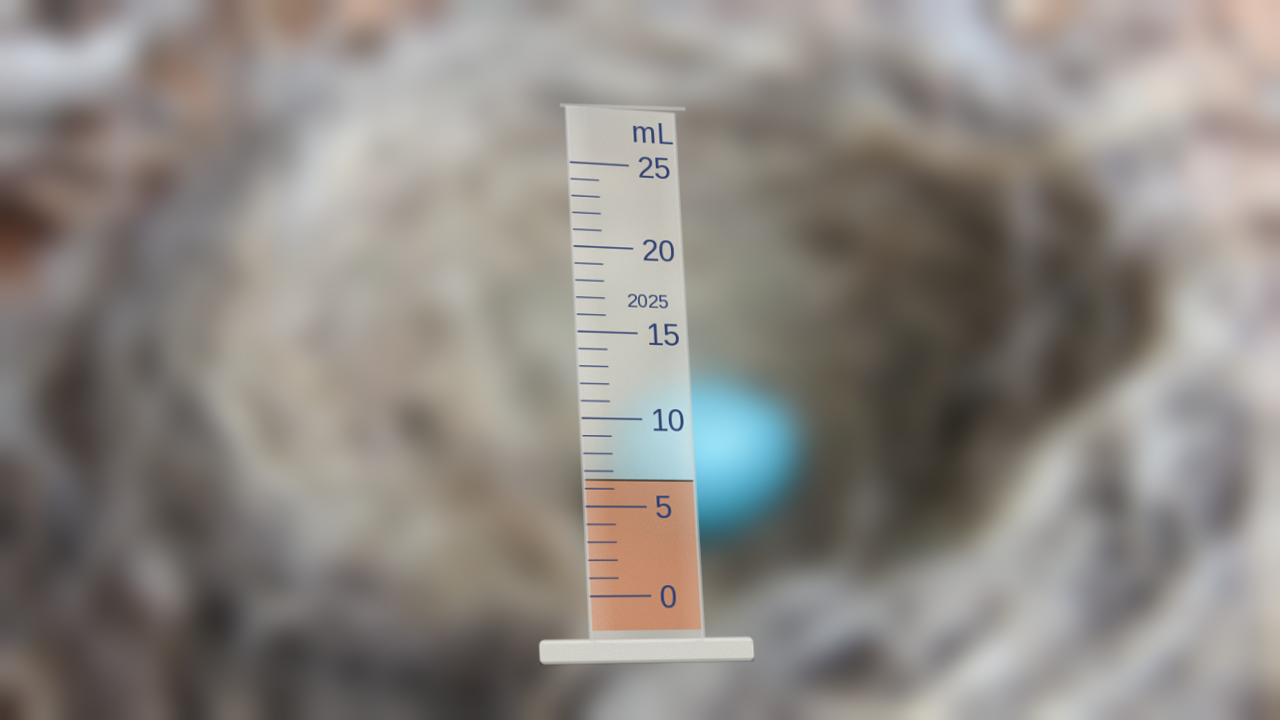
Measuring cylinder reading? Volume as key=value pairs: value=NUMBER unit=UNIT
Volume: value=6.5 unit=mL
